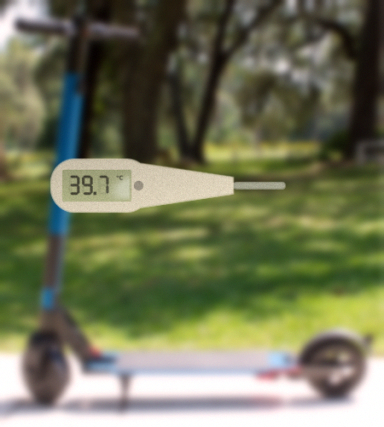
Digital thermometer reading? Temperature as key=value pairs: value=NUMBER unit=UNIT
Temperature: value=39.7 unit=°C
